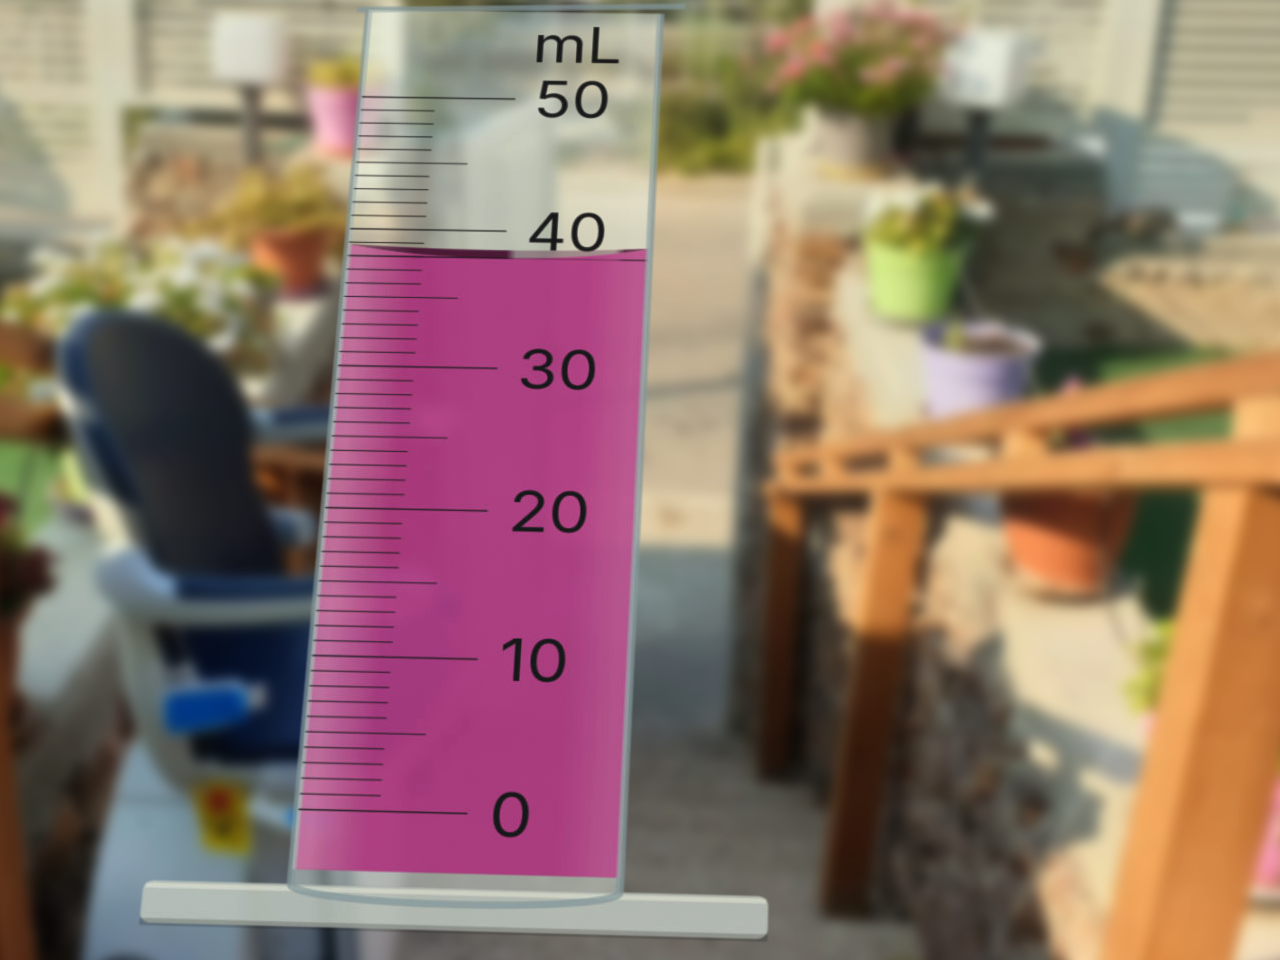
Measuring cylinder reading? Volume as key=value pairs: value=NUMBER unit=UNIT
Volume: value=38 unit=mL
